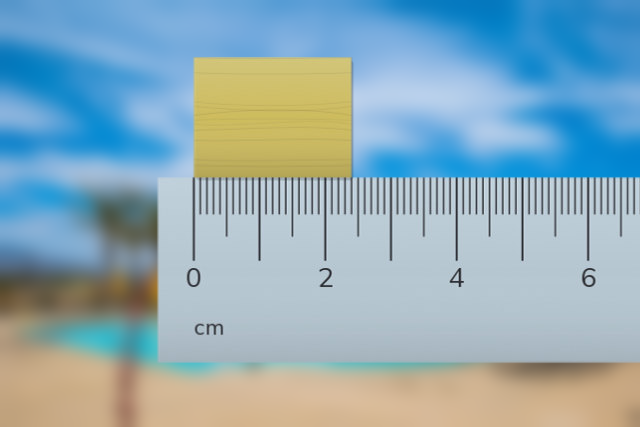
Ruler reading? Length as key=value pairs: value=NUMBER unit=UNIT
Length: value=2.4 unit=cm
